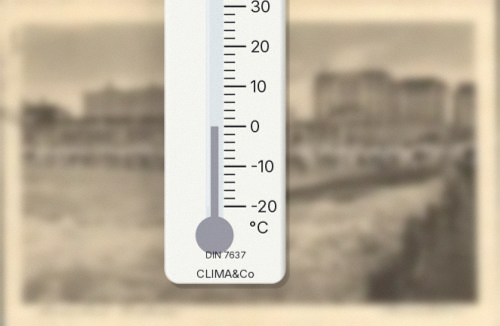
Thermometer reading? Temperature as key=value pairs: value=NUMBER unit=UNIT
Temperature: value=0 unit=°C
